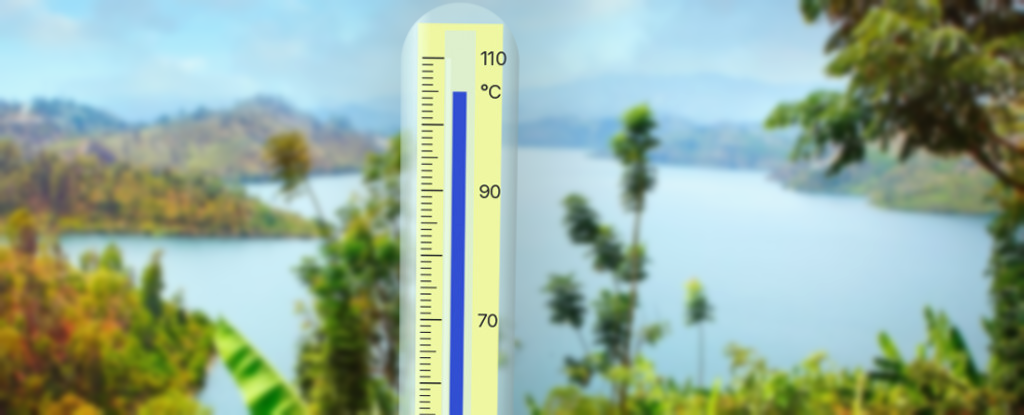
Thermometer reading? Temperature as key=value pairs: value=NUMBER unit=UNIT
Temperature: value=105 unit=°C
